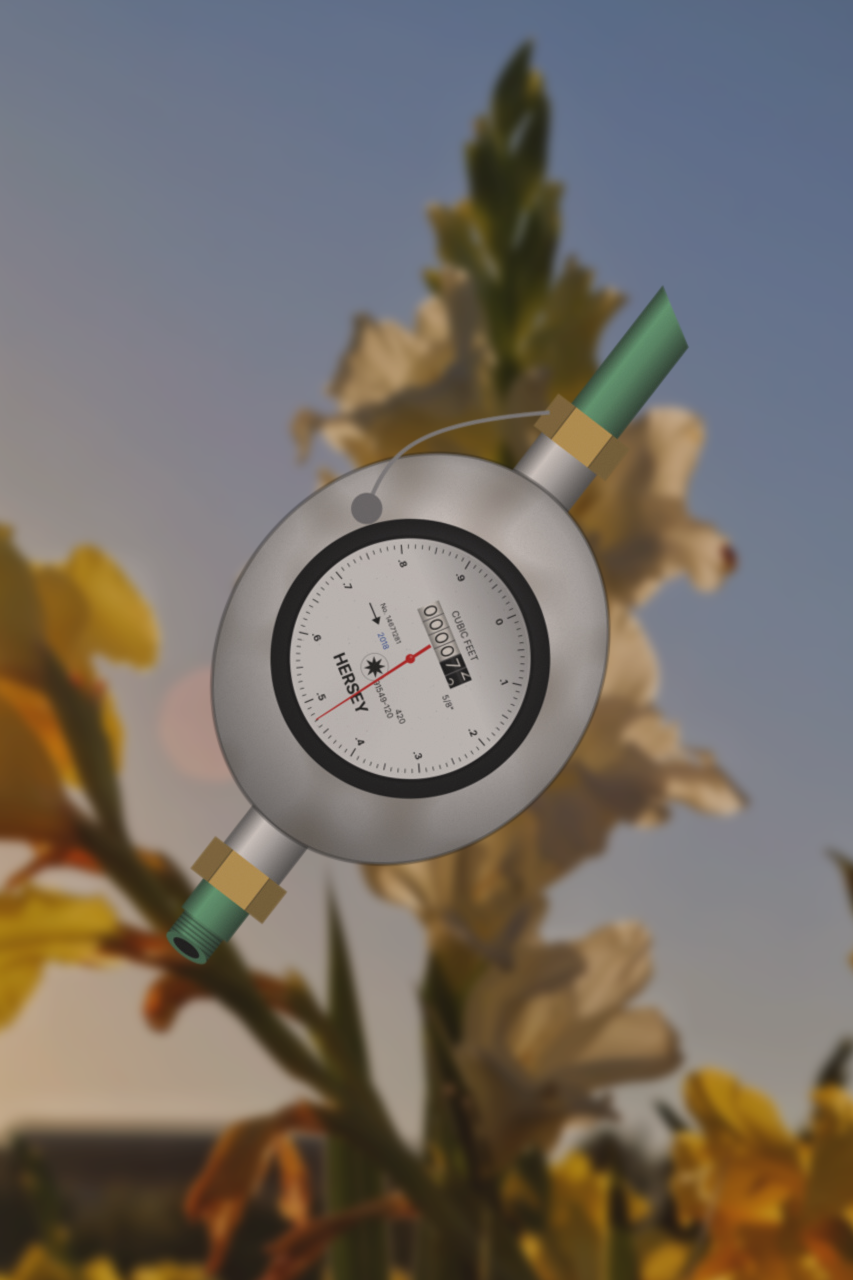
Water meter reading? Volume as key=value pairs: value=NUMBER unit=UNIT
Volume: value=72.47 unit=ft³
